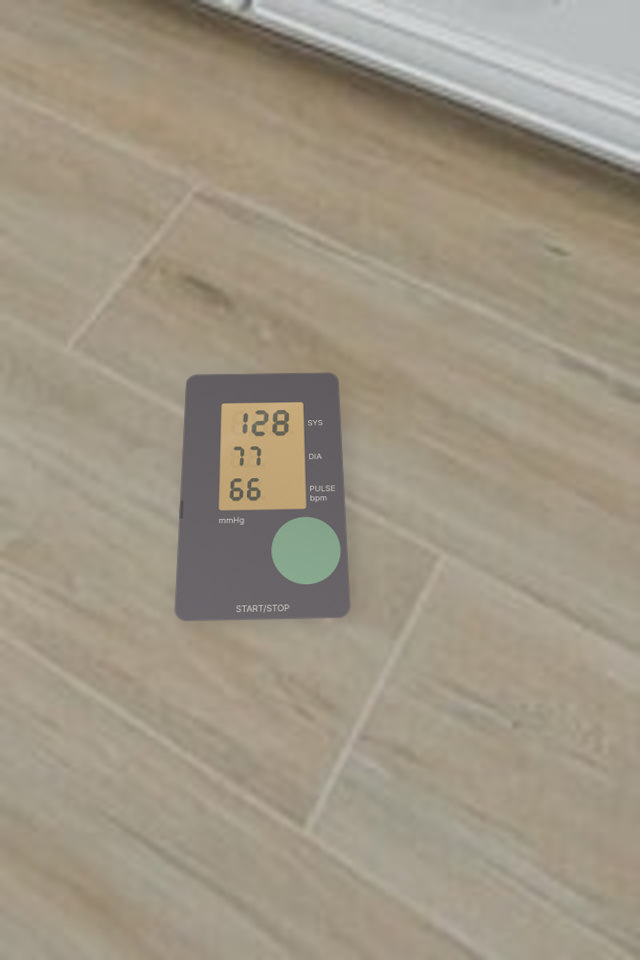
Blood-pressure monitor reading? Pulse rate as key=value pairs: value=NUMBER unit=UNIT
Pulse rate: value=66 unit=bpm
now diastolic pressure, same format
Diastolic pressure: value=77 unit=mmHg
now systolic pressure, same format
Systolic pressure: value=128 unit=mmHg
